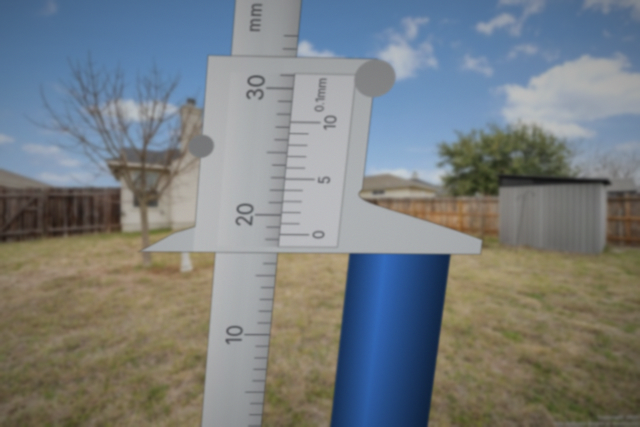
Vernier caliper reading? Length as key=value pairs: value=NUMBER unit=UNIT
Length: value=18.4 unit=mm
